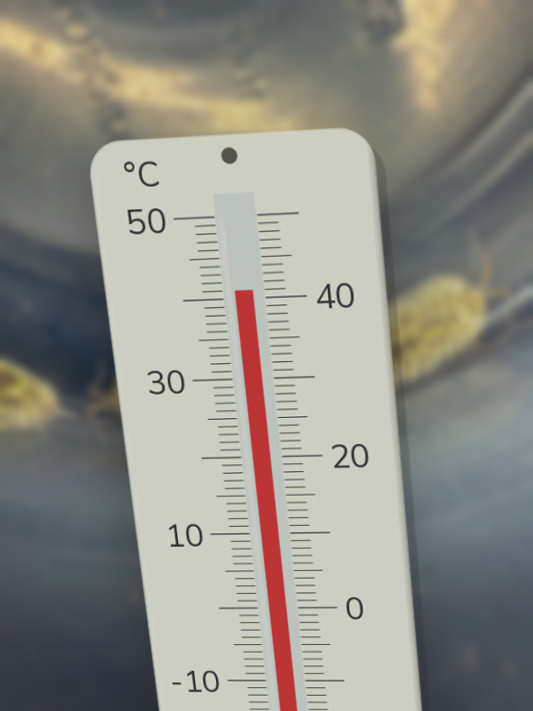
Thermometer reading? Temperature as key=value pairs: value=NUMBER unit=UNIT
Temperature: value=41 unit=°C
